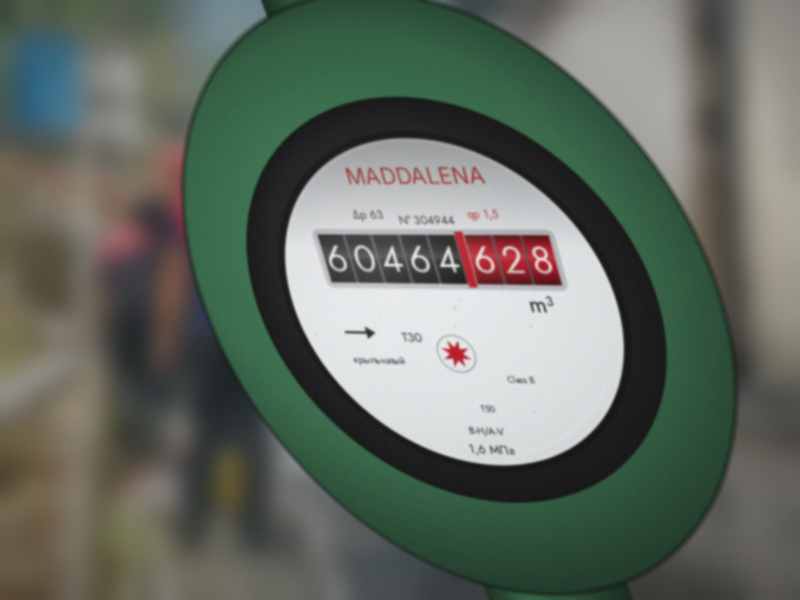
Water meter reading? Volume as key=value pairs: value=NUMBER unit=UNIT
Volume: value=60464.628 unit=m³
